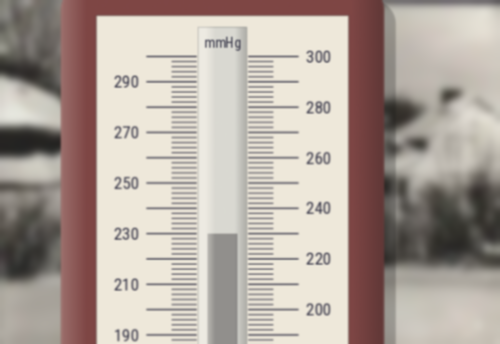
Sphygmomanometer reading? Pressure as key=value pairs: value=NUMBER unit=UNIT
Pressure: value=230 unit=mmHg
